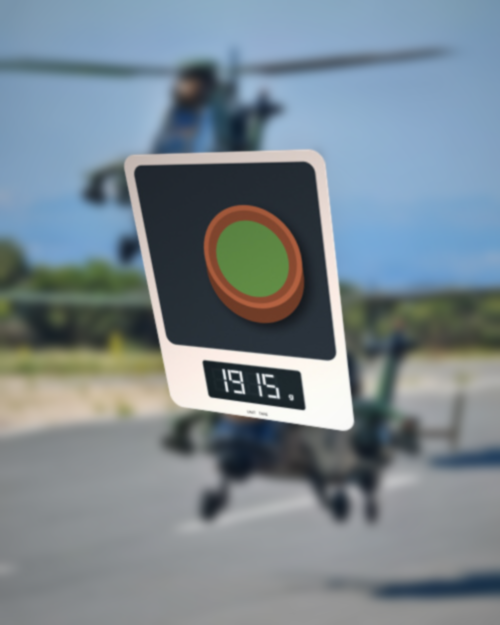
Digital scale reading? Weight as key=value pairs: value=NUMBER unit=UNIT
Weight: value=1915 unit=g
